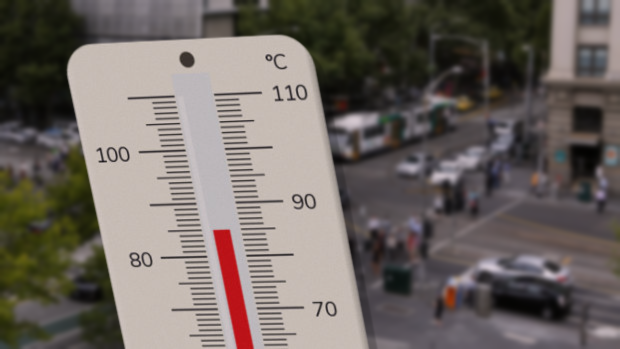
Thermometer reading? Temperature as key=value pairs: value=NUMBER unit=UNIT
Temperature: value=85 unit=°C
